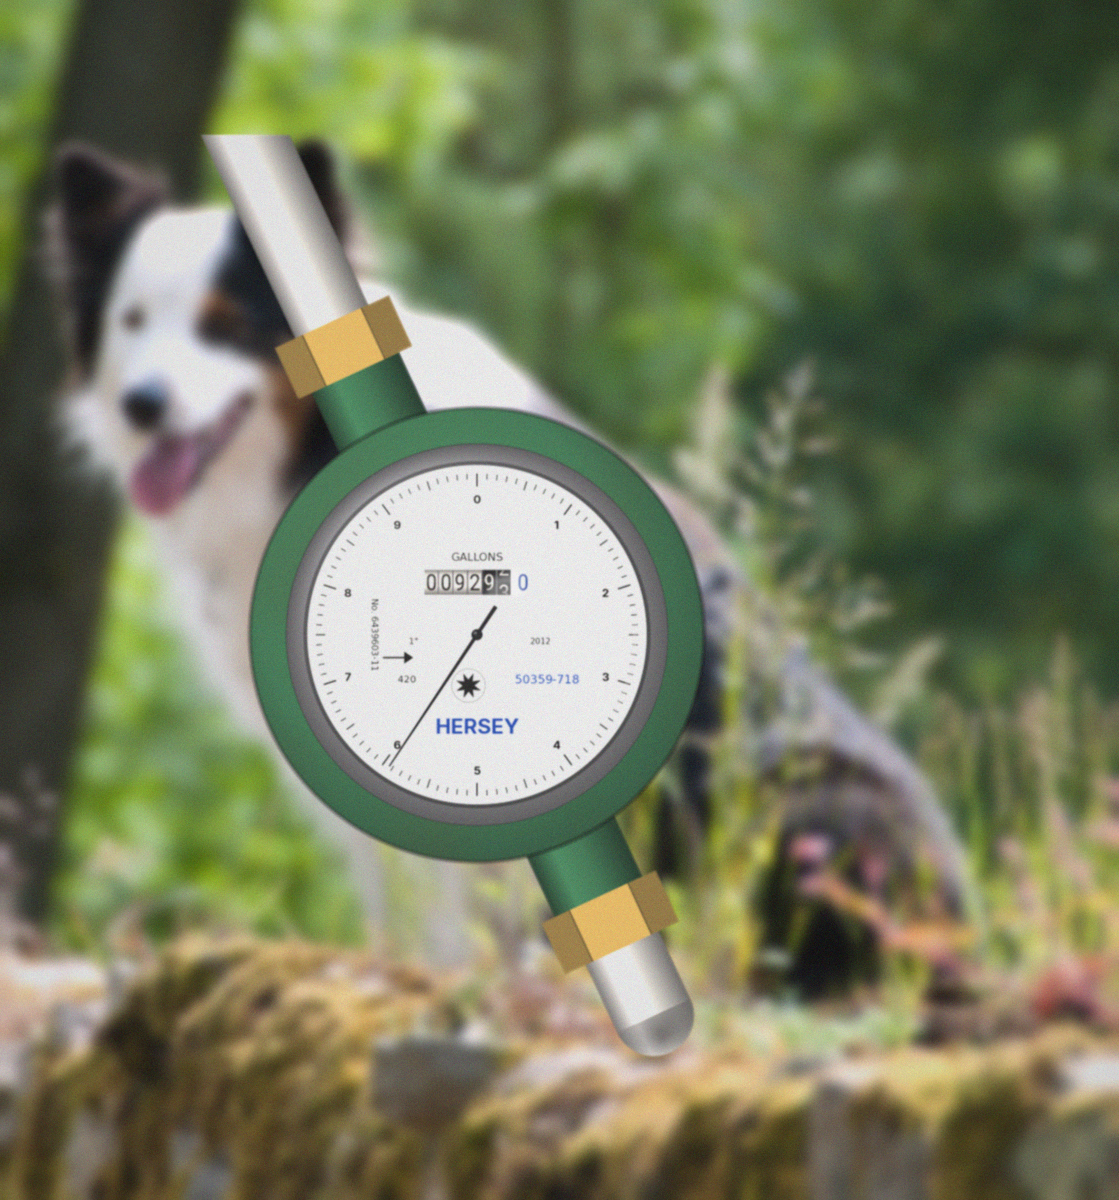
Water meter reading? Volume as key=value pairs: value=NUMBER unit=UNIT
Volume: value=92925.9 unit=gal
